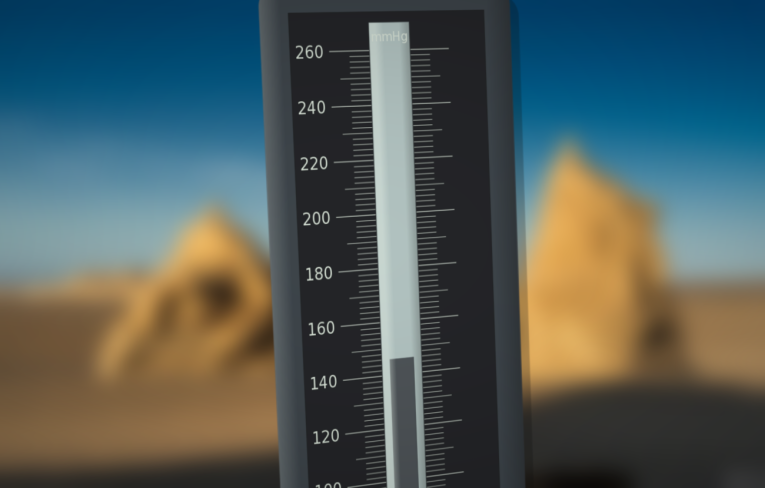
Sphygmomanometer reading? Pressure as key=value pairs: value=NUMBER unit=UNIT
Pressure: value=146 unit=mmHg
